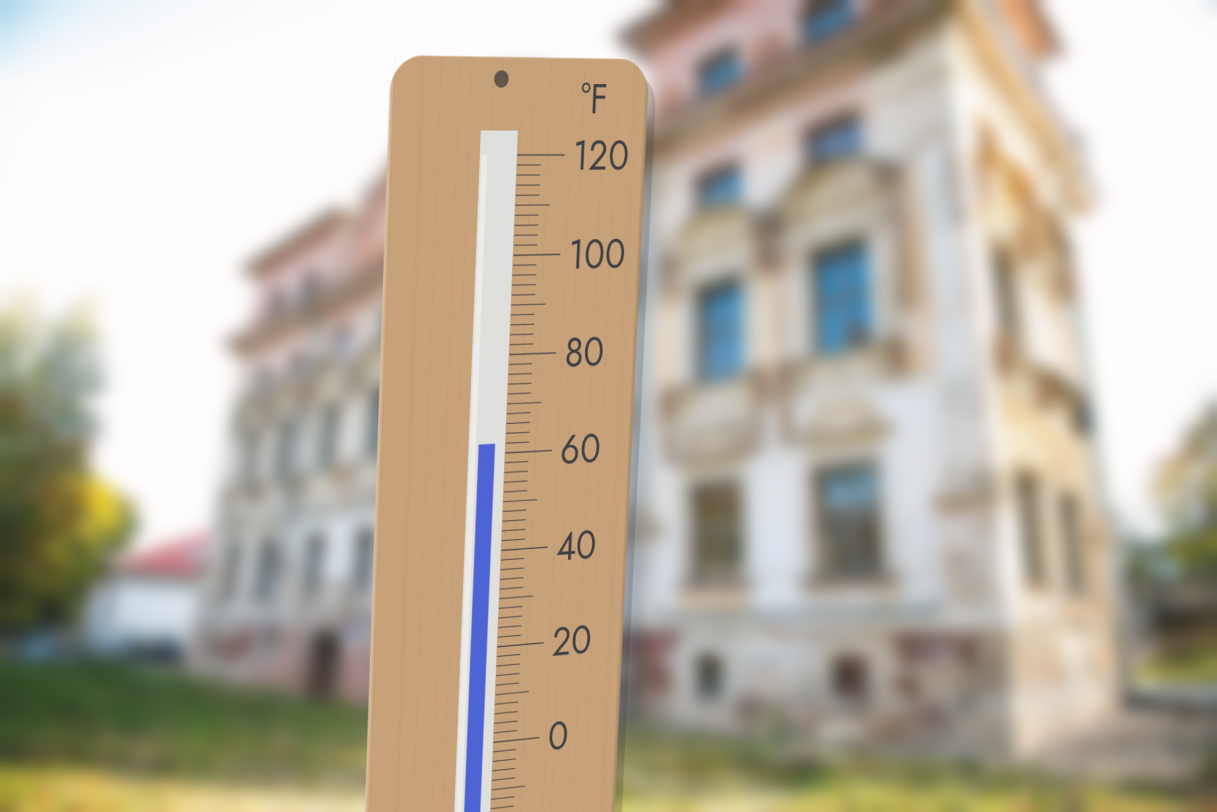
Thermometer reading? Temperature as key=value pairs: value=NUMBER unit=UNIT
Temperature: value=62 unit=°F
